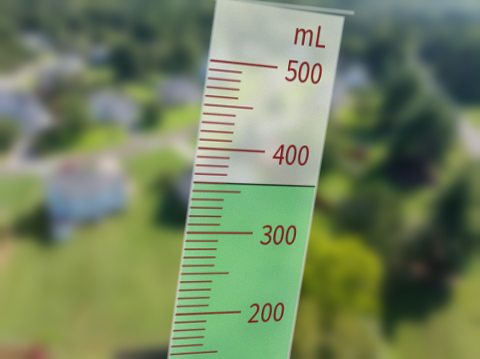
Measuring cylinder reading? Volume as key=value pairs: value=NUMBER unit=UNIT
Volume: value=360 unit=mL
